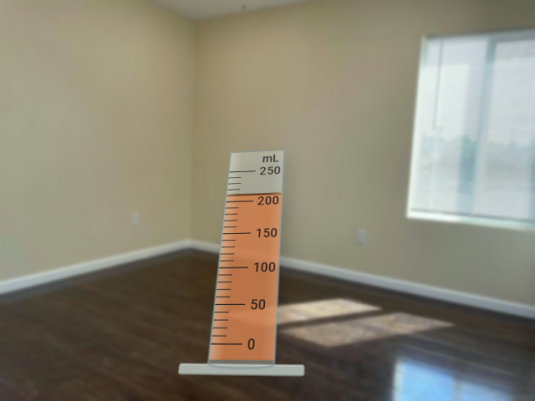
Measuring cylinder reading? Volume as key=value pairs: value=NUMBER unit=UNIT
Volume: value=210 unit=mL
